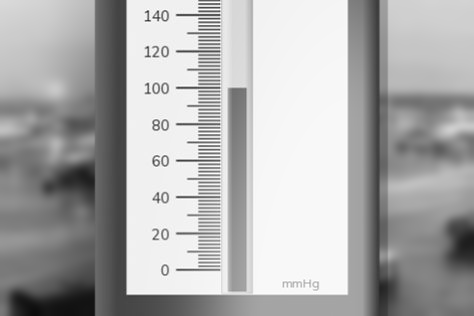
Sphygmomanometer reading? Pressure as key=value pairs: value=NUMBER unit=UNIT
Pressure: value=100 unit=mmHg
